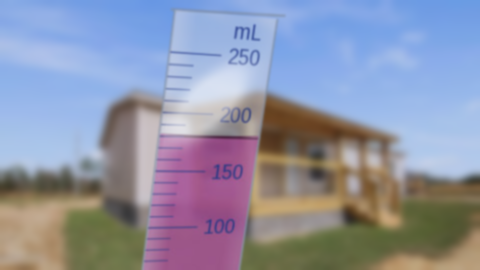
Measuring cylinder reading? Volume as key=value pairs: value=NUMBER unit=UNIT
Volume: value=180 unit=mL
